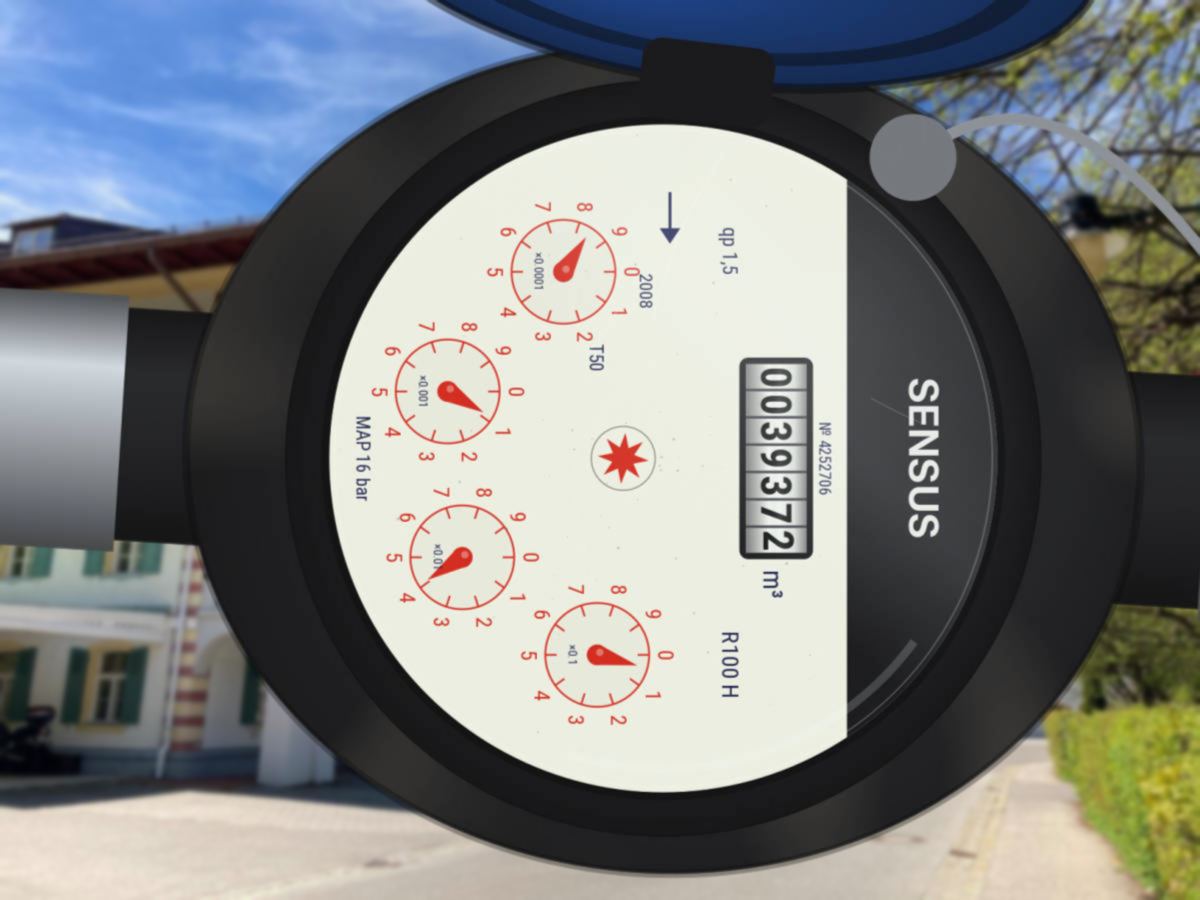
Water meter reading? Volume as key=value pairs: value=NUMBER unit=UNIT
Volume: value=39372.0408 unit=m³
